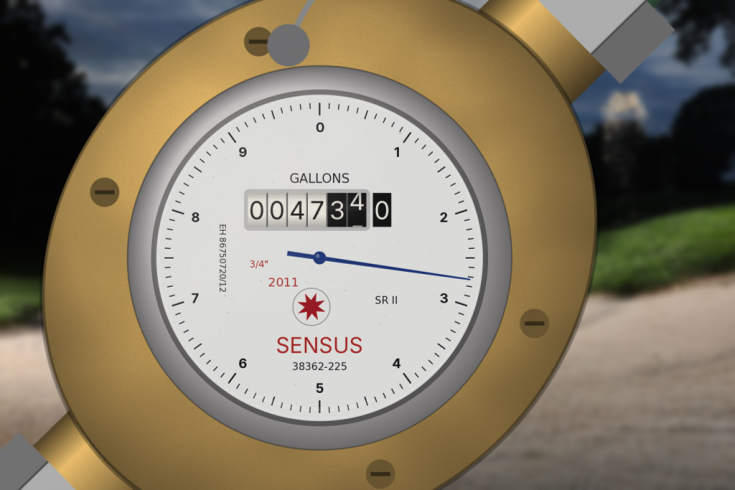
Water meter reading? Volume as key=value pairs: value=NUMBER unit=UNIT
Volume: value=47342.7 unit=gal
